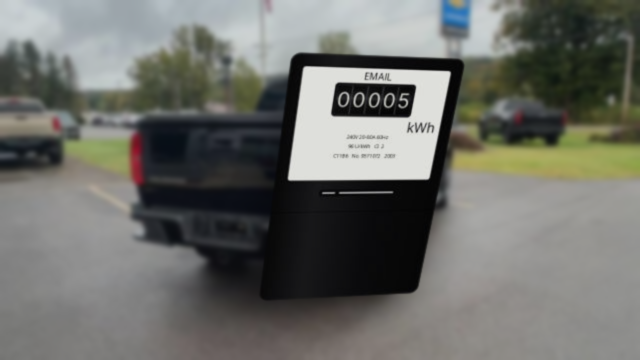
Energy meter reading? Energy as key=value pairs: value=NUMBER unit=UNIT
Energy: value=5 unit=kWh
